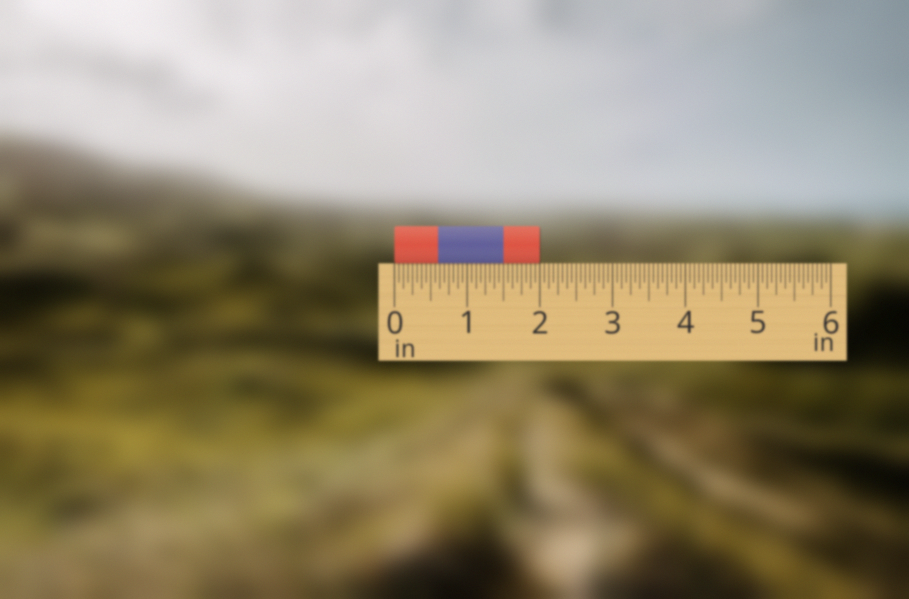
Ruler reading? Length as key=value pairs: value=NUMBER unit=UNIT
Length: value=2 unit=in
